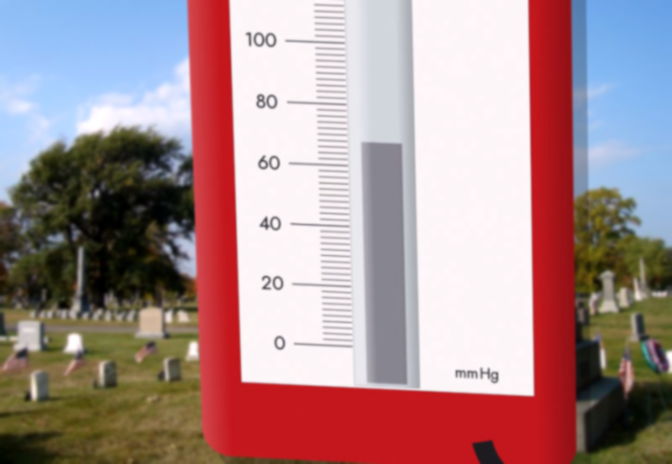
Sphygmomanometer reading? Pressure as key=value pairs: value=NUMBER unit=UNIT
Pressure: value=68 unit=mmHg
